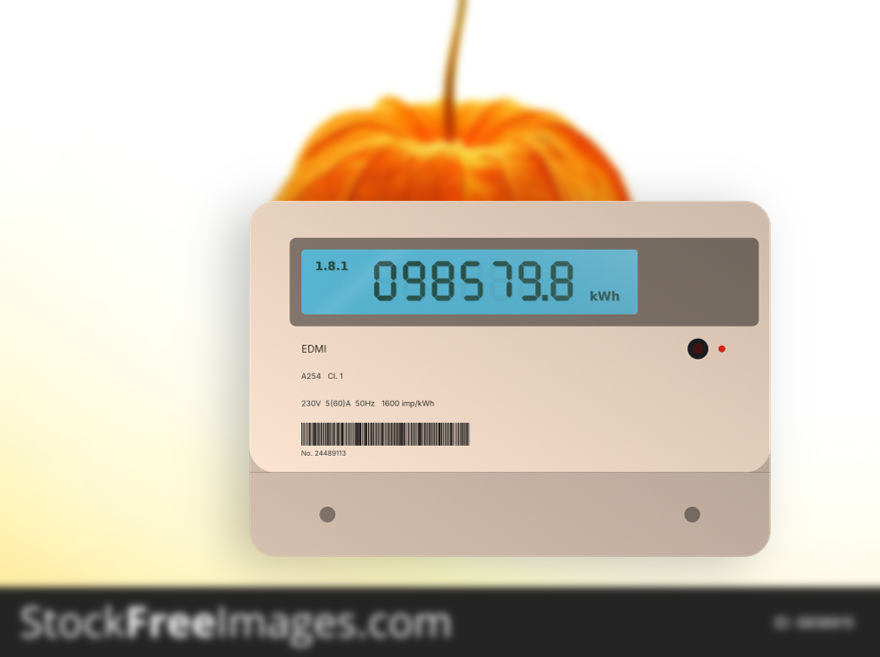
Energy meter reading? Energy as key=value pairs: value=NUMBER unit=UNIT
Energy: value=98579.8 unit=kWh
